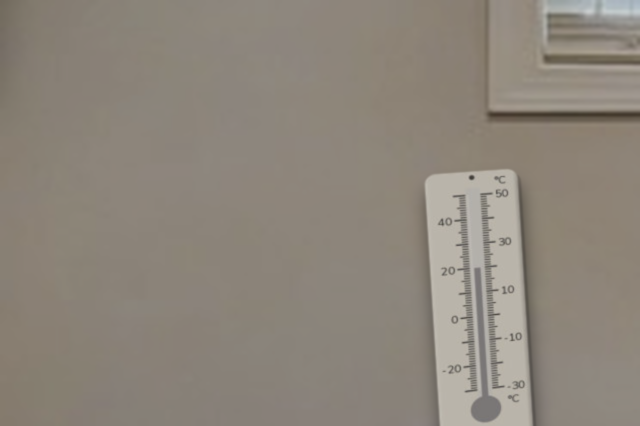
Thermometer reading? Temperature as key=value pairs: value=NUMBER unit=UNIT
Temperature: value=20 unit=°C
